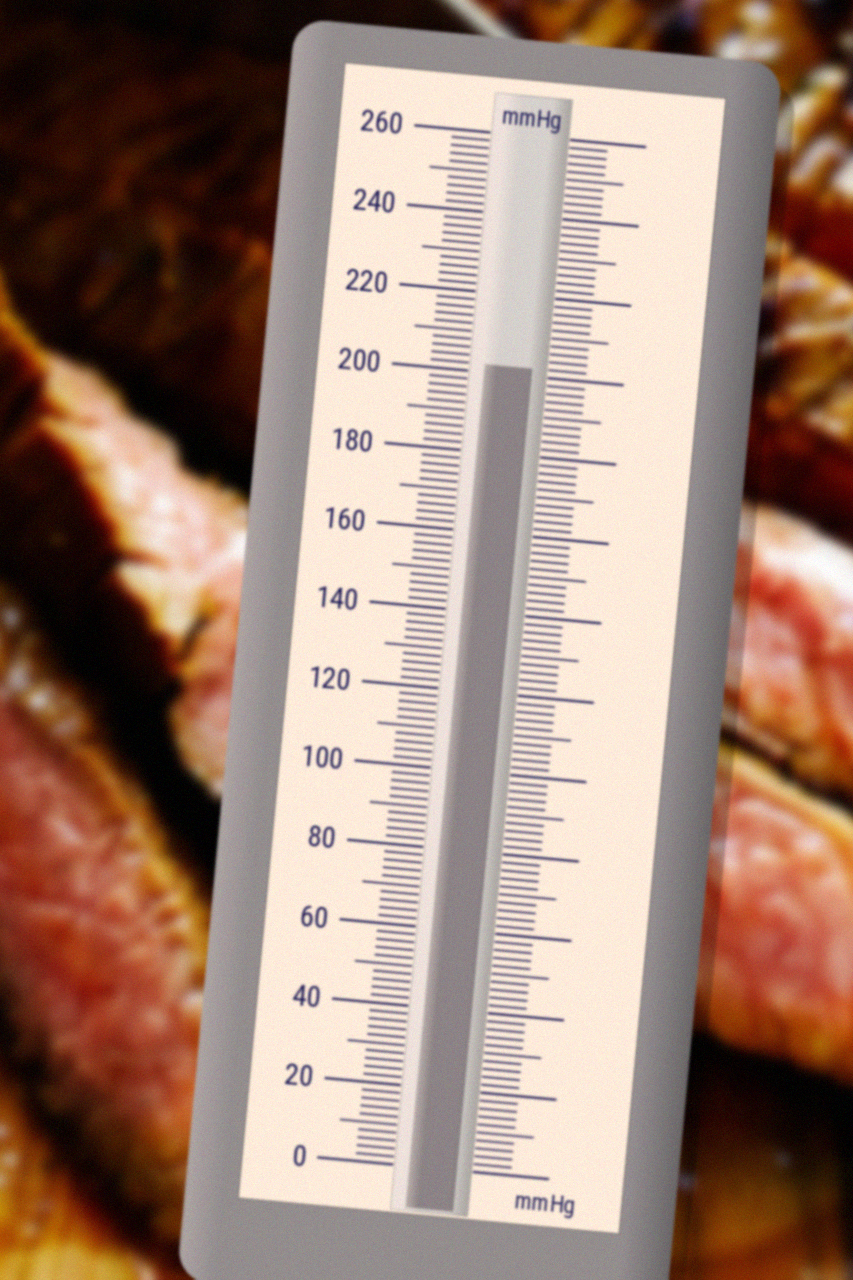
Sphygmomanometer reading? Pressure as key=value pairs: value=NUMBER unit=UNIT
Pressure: value=202 unit=mmHg
